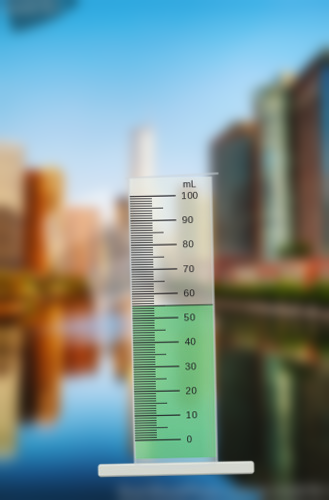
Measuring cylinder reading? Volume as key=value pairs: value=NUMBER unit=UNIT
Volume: value=55 unit=mL
